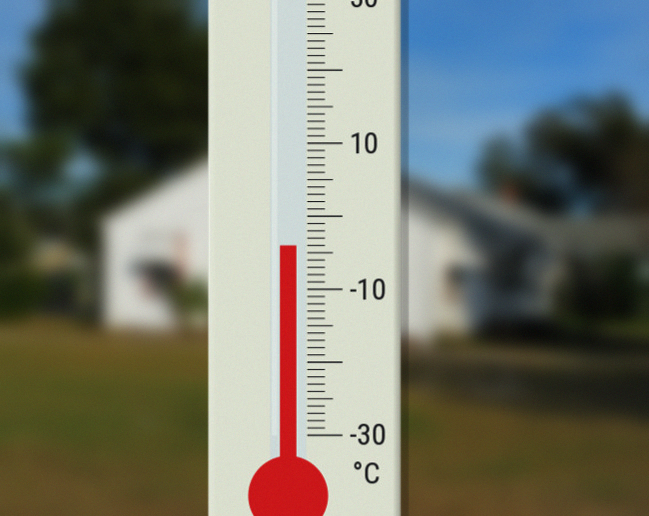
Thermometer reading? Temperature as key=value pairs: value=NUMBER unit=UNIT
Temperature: value=-4 unit=°C
